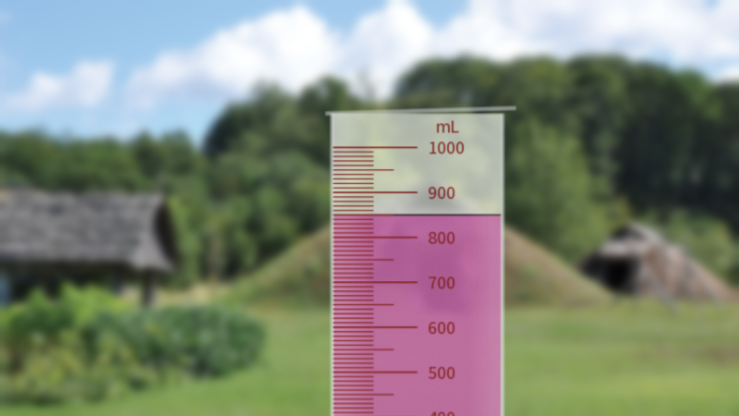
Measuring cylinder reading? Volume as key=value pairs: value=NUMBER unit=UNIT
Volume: value=850 unit=mL
